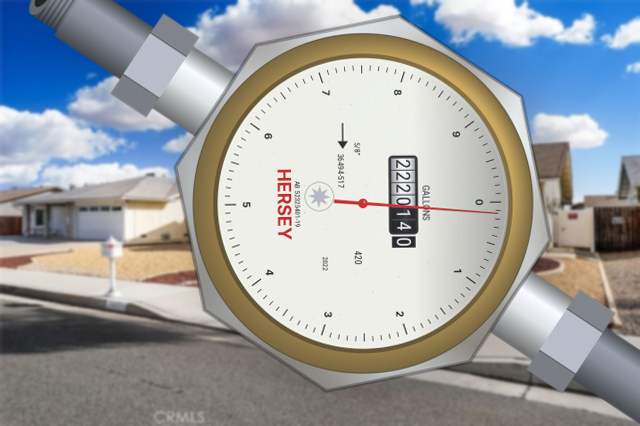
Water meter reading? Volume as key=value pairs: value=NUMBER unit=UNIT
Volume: value=2220140.1 unit=gal
